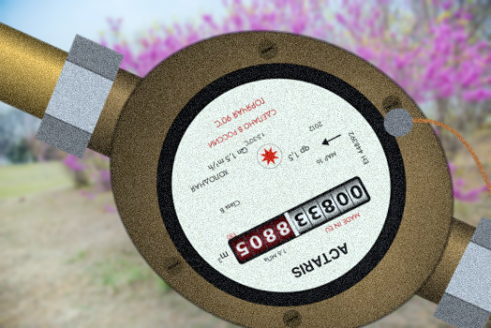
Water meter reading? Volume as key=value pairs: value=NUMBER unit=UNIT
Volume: value=833.8805 unit=m³
